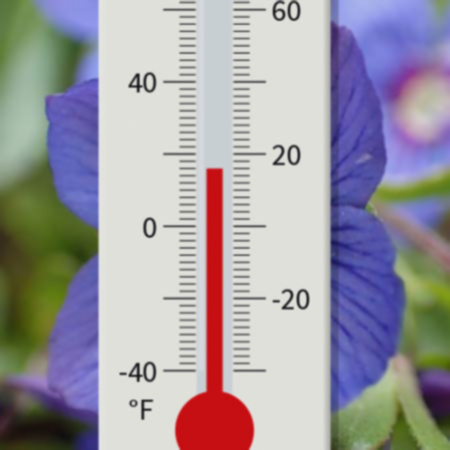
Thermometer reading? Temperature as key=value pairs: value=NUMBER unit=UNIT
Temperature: value=16 unit=°F
